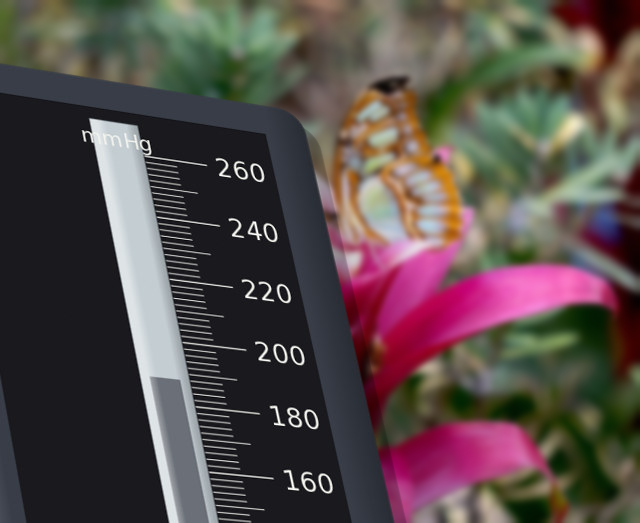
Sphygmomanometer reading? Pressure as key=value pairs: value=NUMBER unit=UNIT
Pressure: value=188 unit=mmHg
